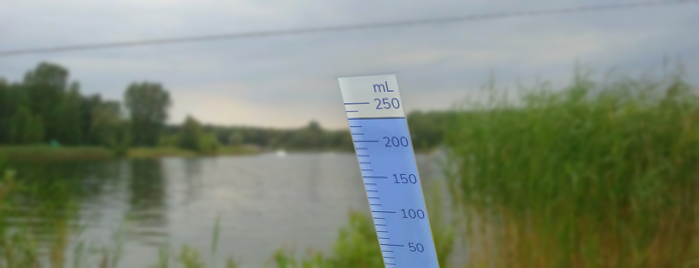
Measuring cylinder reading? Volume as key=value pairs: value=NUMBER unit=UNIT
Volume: value=230 unit=mL
